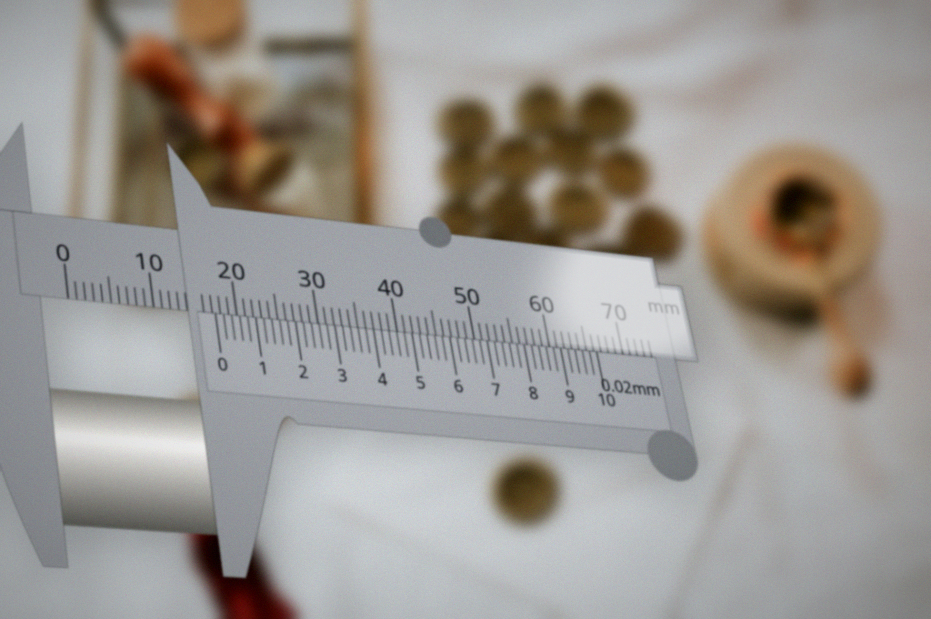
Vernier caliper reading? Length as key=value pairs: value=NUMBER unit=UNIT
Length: value=17.4 unit=mm
